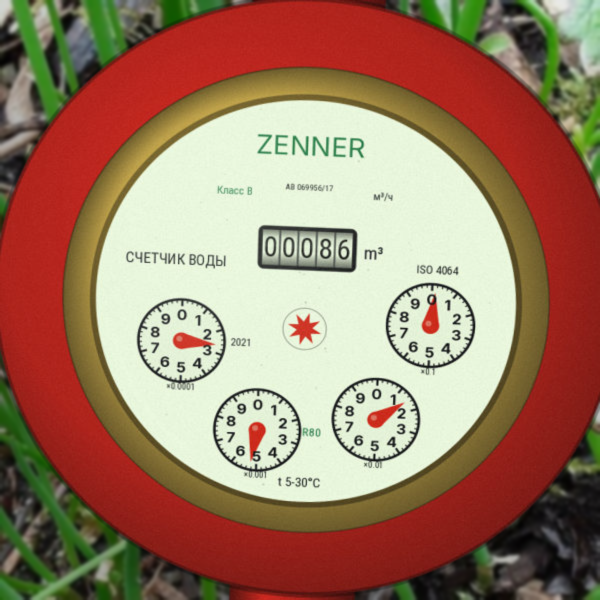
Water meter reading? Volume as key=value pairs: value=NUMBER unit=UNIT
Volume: value=86.0152 unit=m³
